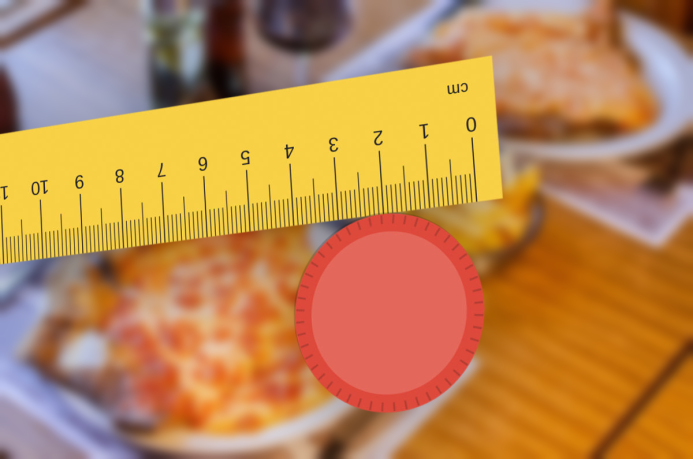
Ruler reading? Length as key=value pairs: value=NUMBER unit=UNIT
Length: value=4.1 unit=cm
